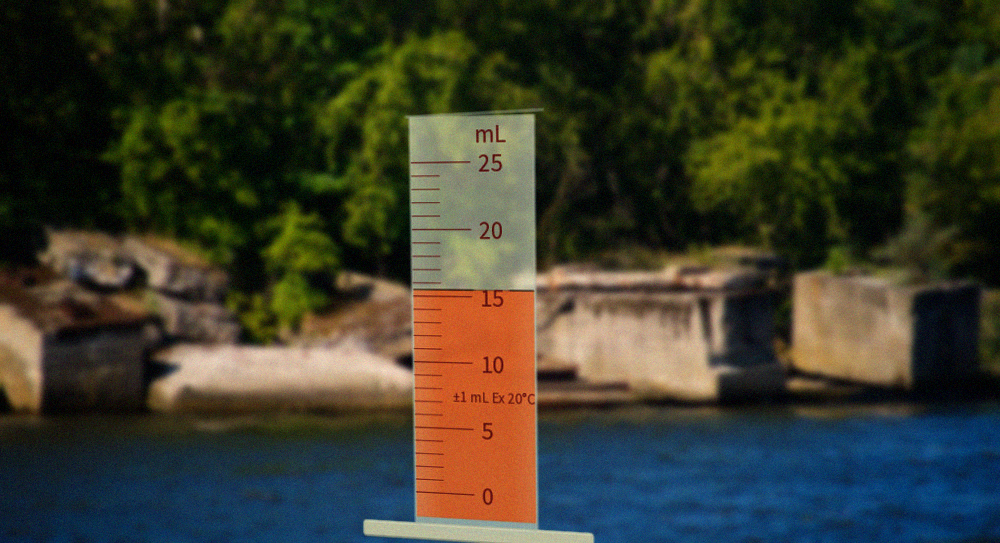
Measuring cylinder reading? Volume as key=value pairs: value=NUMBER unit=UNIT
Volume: value=15.5 unit=mL
